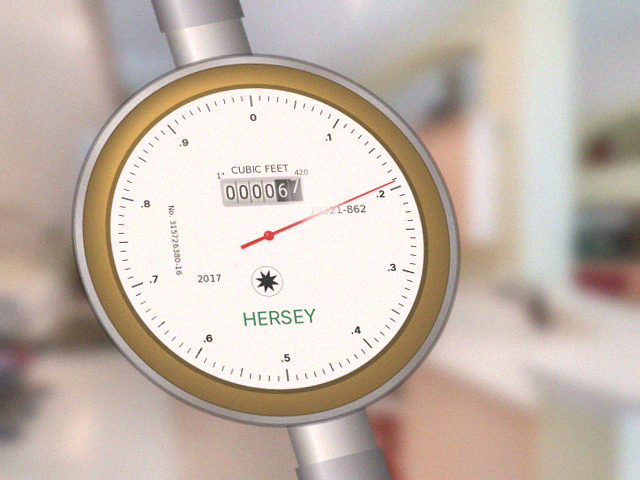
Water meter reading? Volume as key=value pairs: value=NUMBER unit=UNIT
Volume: value=67.19 unit=ft³
